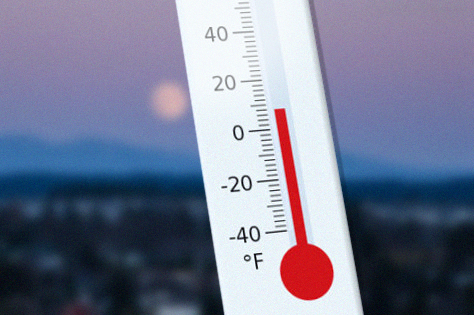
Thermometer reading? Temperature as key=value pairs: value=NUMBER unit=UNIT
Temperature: value=8 unit=°F
